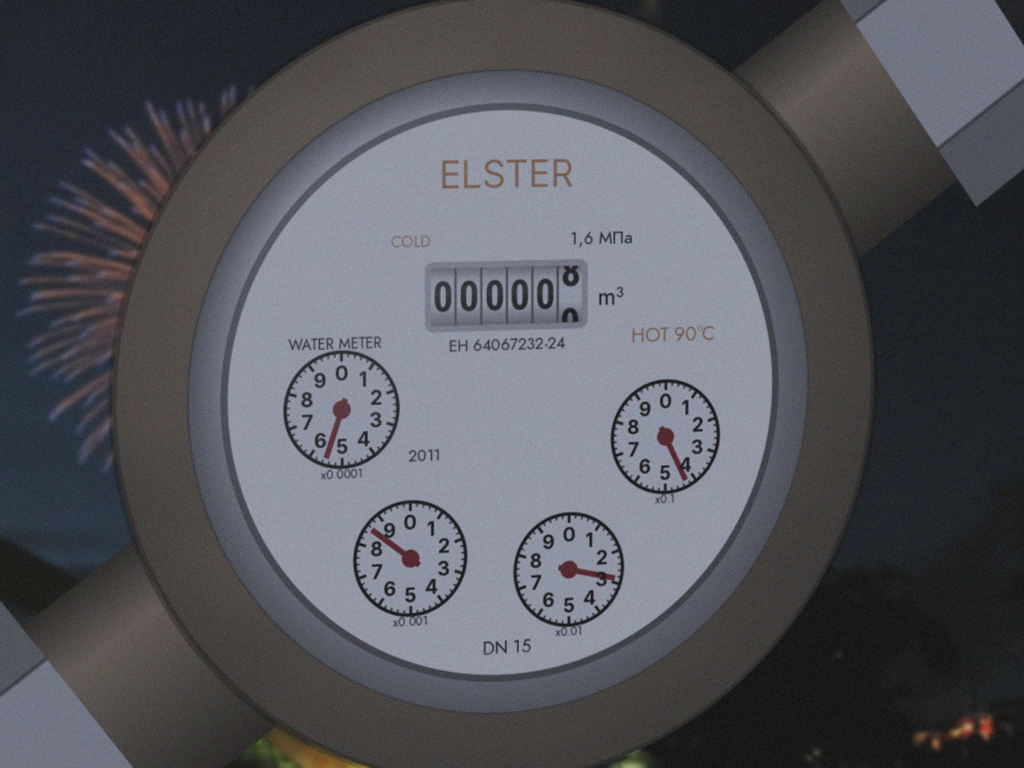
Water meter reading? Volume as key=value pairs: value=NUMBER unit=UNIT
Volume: value=8.4285 unit=m³
